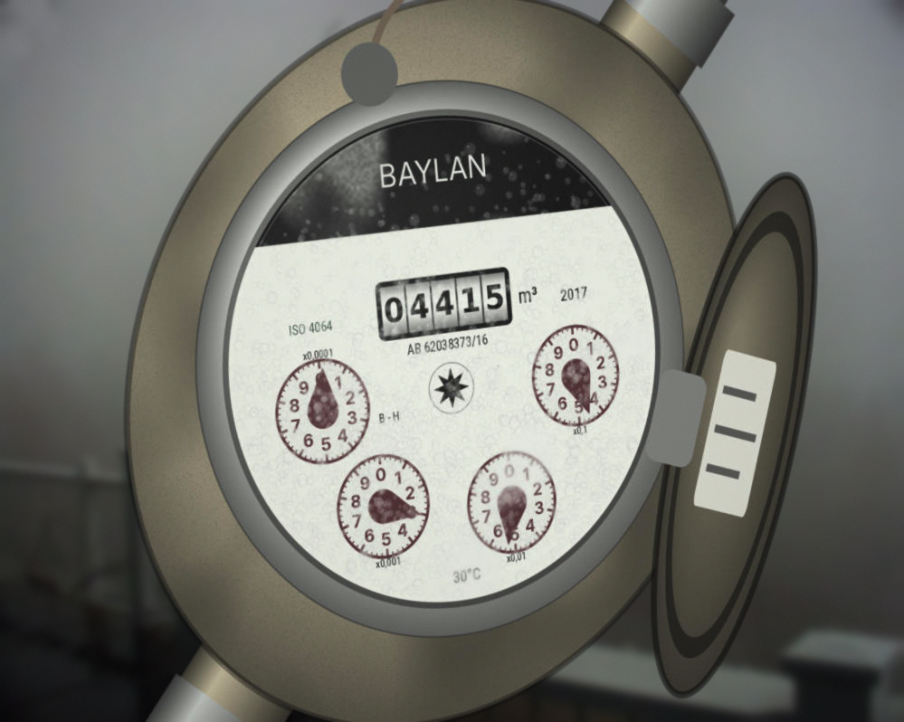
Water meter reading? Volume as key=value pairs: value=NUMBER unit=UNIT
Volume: value=4415.4530 unit=m³
